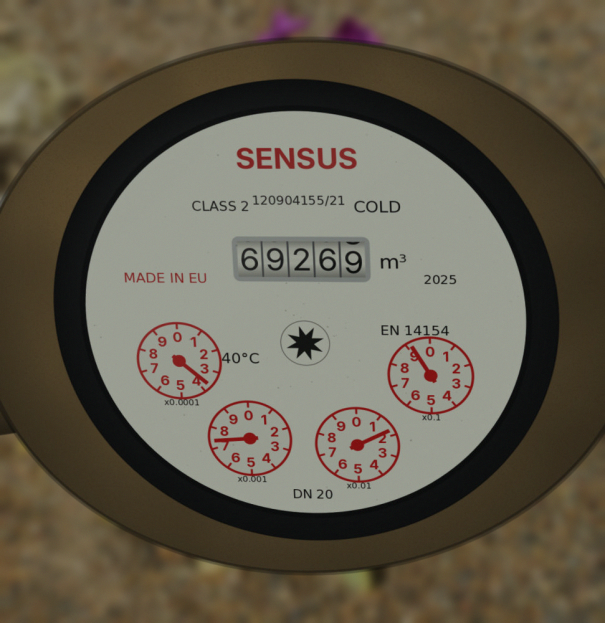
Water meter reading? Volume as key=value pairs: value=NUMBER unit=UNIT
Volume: value=69268.9173 unit=m³
